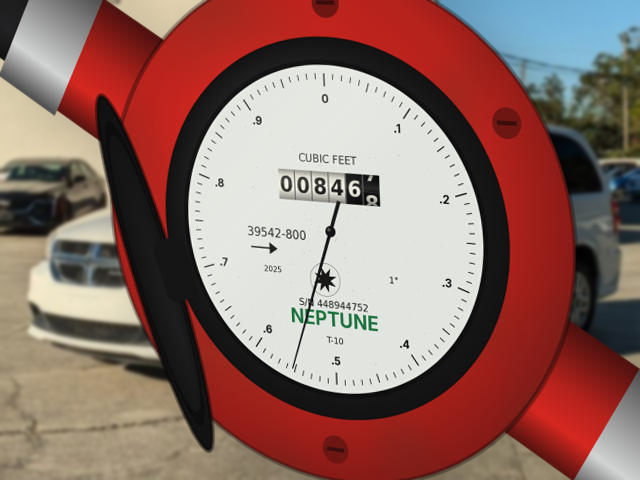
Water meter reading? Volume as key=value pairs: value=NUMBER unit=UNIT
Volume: value=8467.55 unit=ft³
